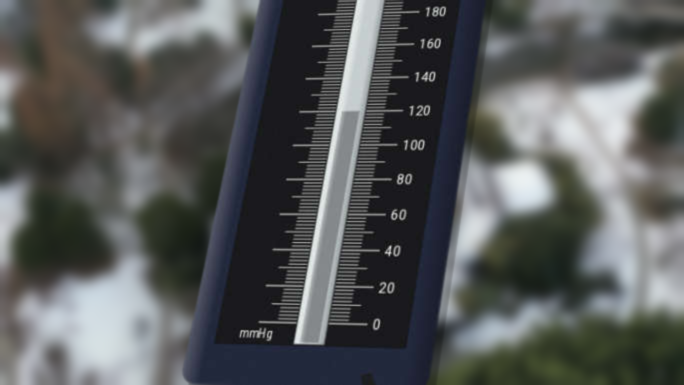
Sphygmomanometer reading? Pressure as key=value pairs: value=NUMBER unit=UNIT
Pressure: value=120 unit=mmHg
